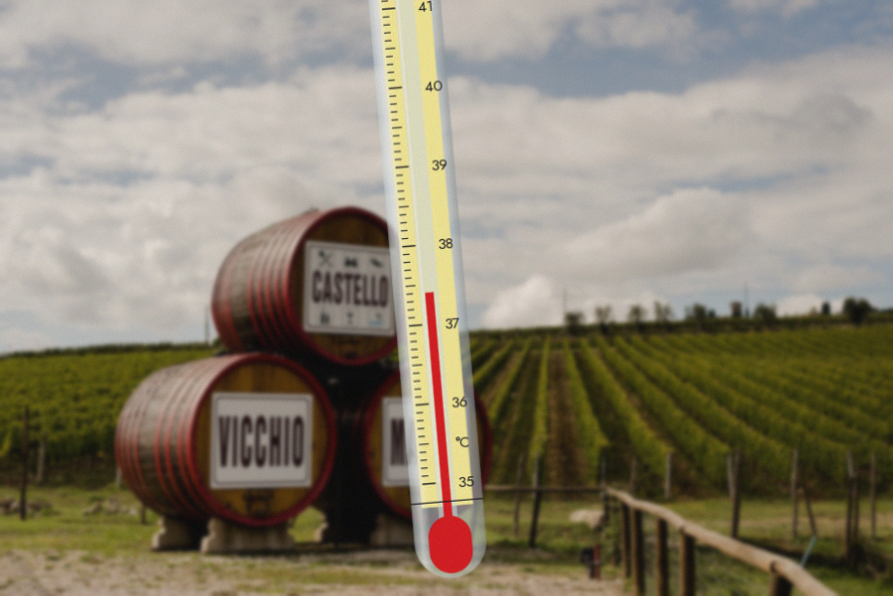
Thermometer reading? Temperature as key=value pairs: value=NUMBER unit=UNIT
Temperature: value=37.4 unit=°C
